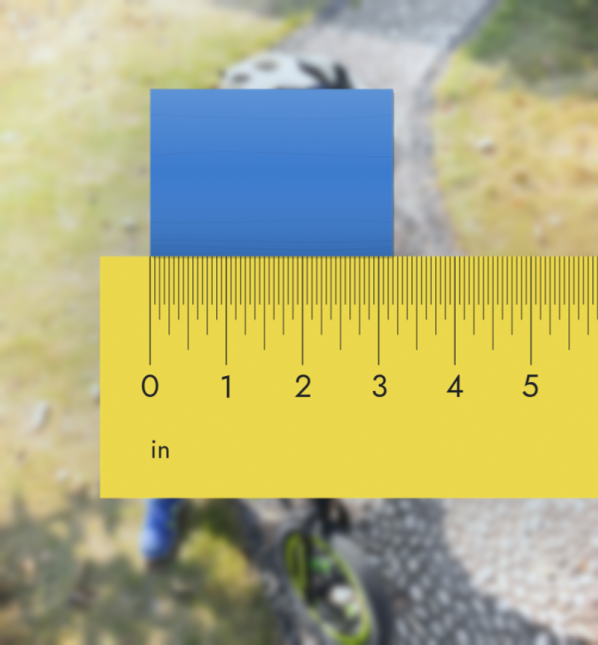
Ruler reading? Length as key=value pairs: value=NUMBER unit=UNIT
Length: value=3.1875 unit=in
